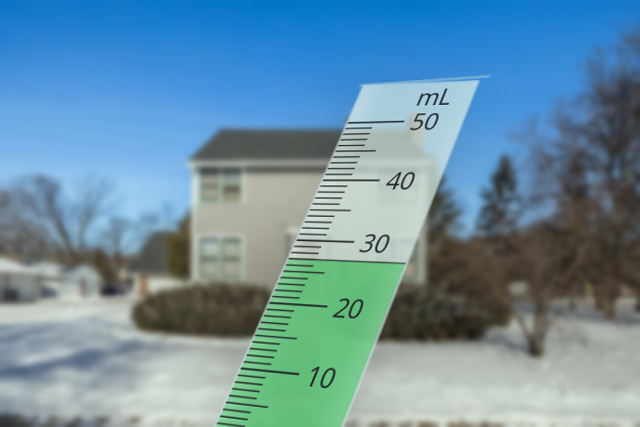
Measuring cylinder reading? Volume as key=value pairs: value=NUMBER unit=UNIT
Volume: value=27 unit=mL
